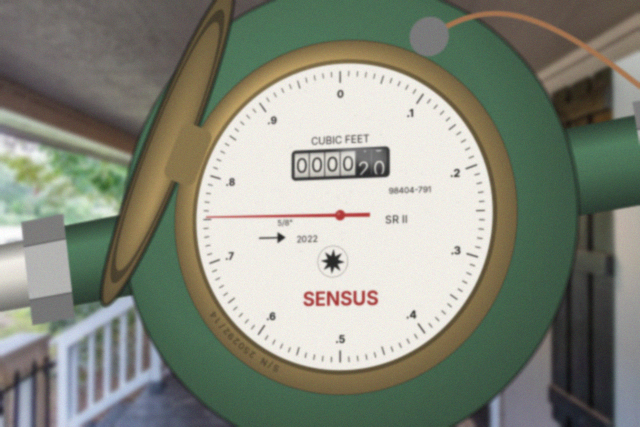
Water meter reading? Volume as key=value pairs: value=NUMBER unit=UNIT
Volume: value=19.75 unit=ft³
